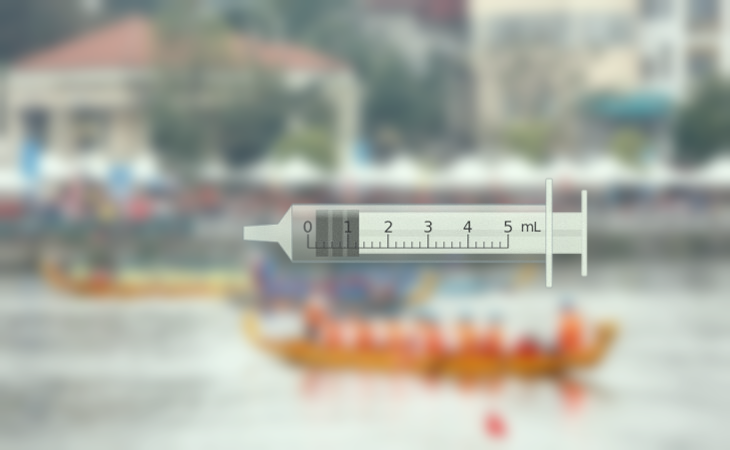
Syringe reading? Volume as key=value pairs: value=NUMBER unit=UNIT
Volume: value=0.2 unit=mL
